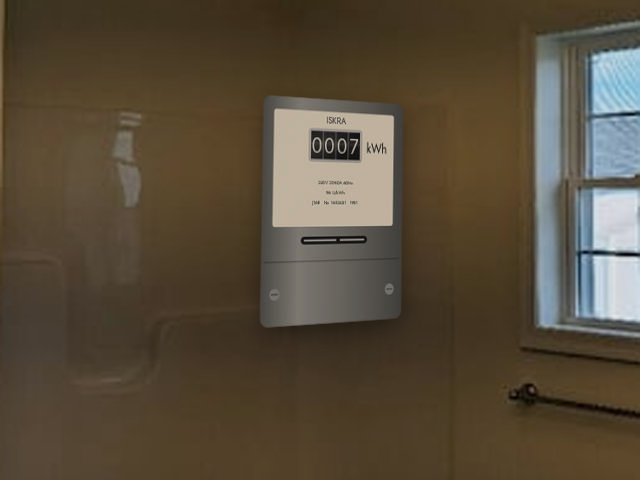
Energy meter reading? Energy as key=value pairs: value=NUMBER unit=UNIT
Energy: value=7 unit=kWh
